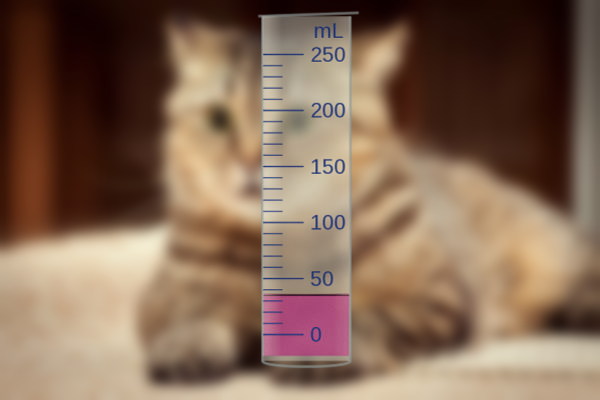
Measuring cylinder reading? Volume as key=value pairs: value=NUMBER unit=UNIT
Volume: value=35 unit=mL
